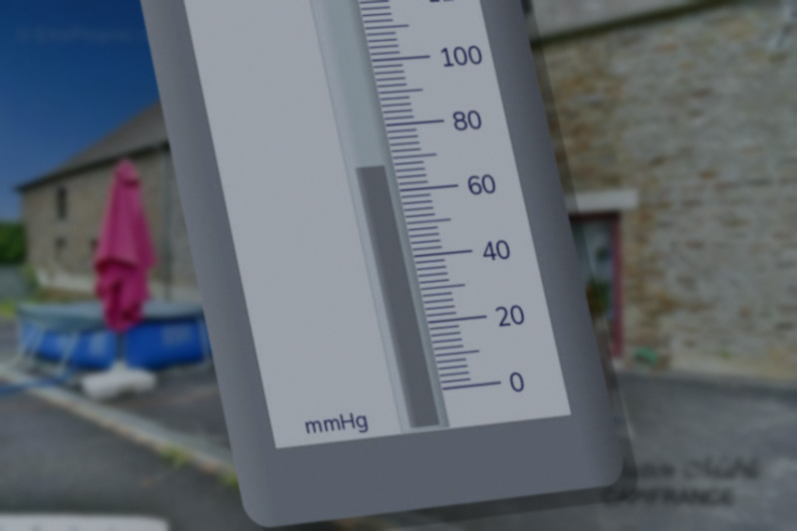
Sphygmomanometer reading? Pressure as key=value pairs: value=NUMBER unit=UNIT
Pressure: value=68 unit=mmHg
